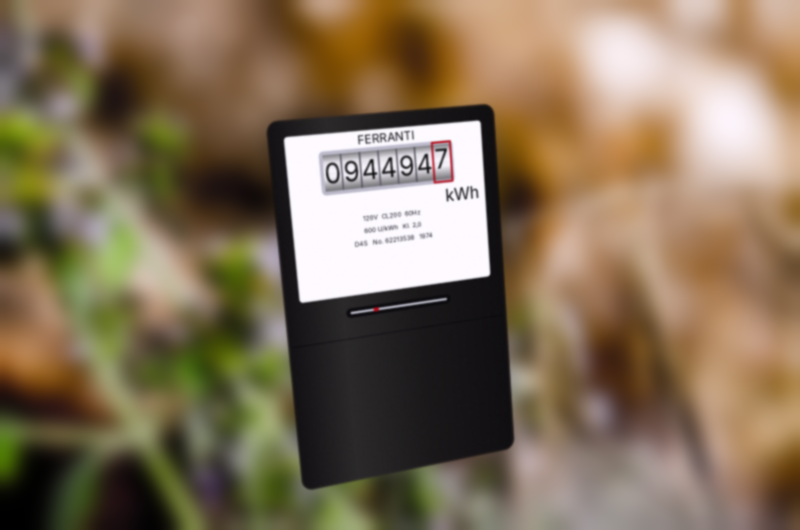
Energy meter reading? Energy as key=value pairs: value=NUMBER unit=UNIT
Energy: value=94494.7 unit=kWh
